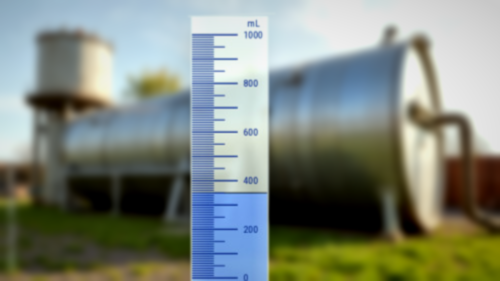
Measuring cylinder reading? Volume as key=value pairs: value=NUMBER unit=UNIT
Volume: value=350 unit=mL
